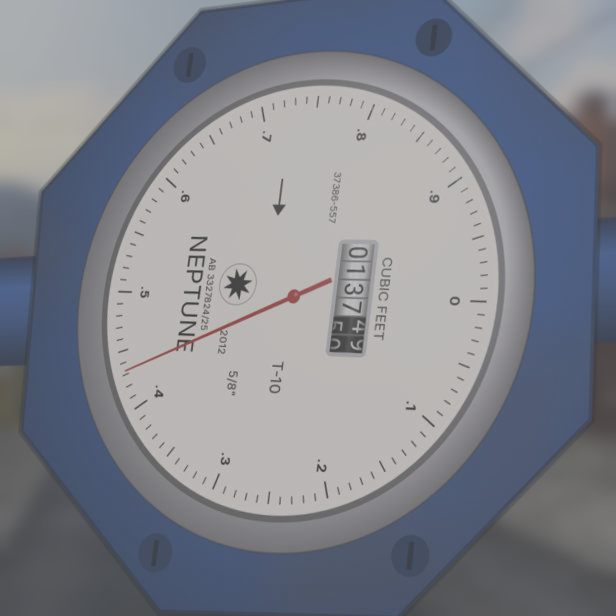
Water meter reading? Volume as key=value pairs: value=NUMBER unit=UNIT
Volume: value=13749.43 unit=ft³
